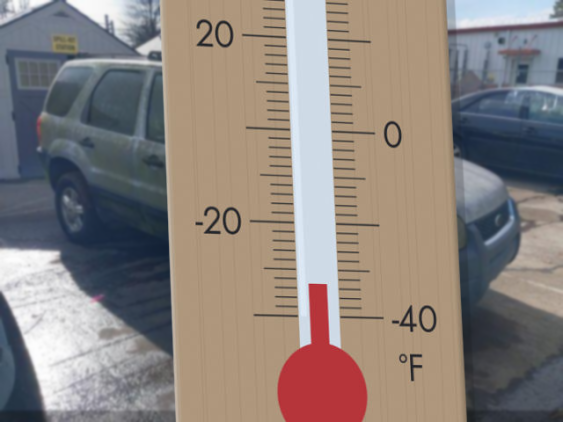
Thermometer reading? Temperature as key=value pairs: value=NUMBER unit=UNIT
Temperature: value=-33 unit=°F
